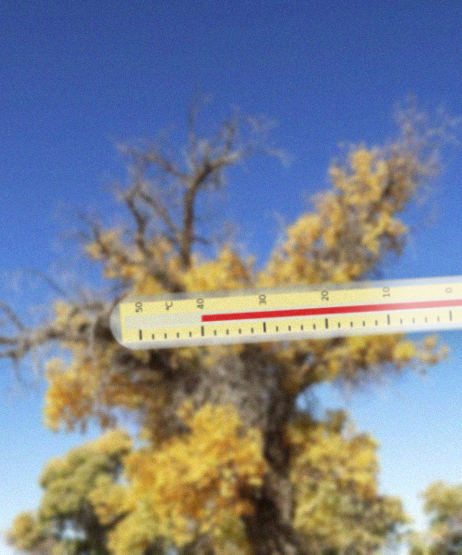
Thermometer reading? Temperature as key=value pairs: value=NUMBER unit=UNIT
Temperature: value=40 unit=°C
